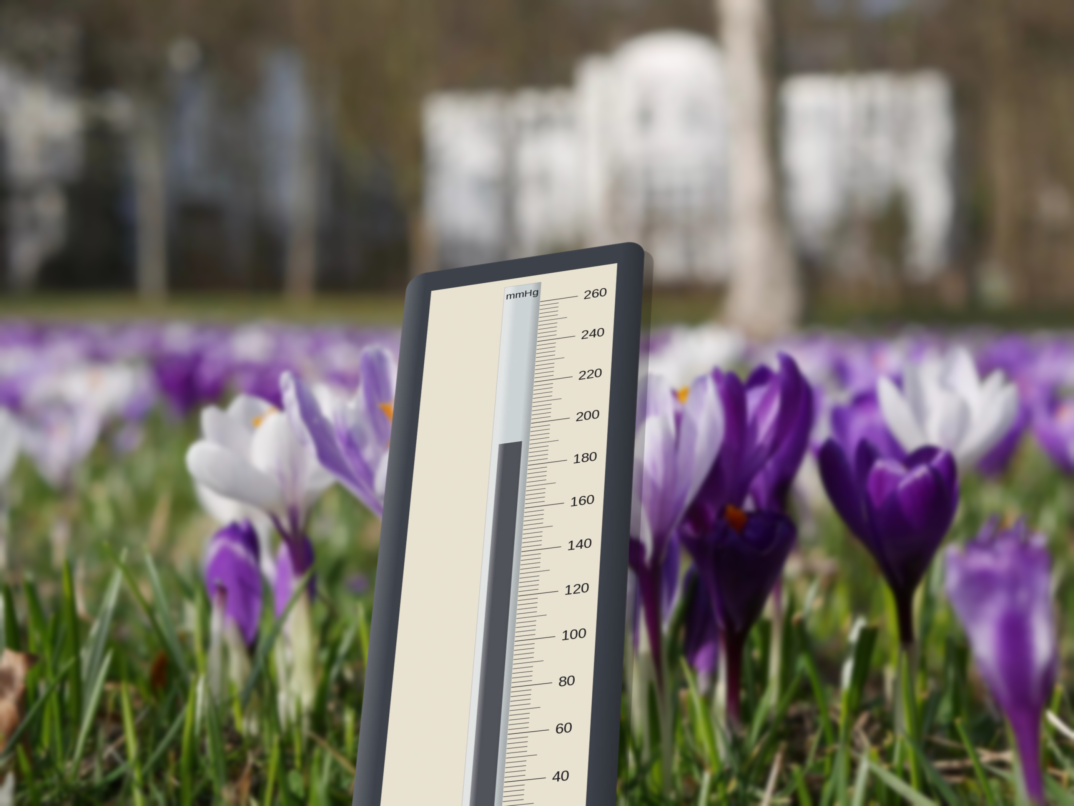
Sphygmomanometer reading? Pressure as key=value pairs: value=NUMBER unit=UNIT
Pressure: value=192 unit=mmHg
